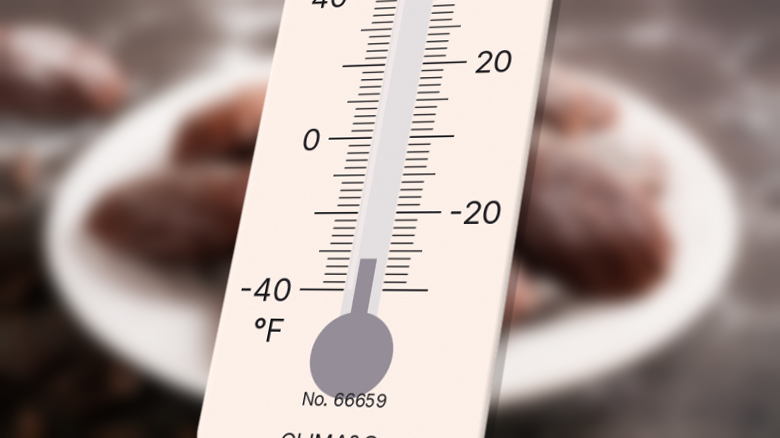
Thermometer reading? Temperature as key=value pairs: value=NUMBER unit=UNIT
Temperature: value=-32 unit=°F
